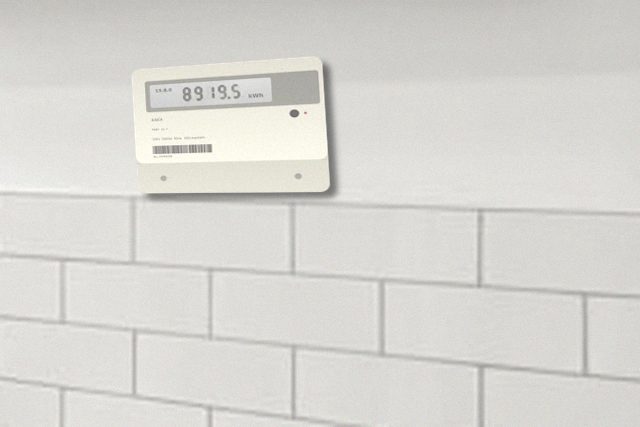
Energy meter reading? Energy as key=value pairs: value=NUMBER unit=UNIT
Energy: value=8919.5 unit=kWh
